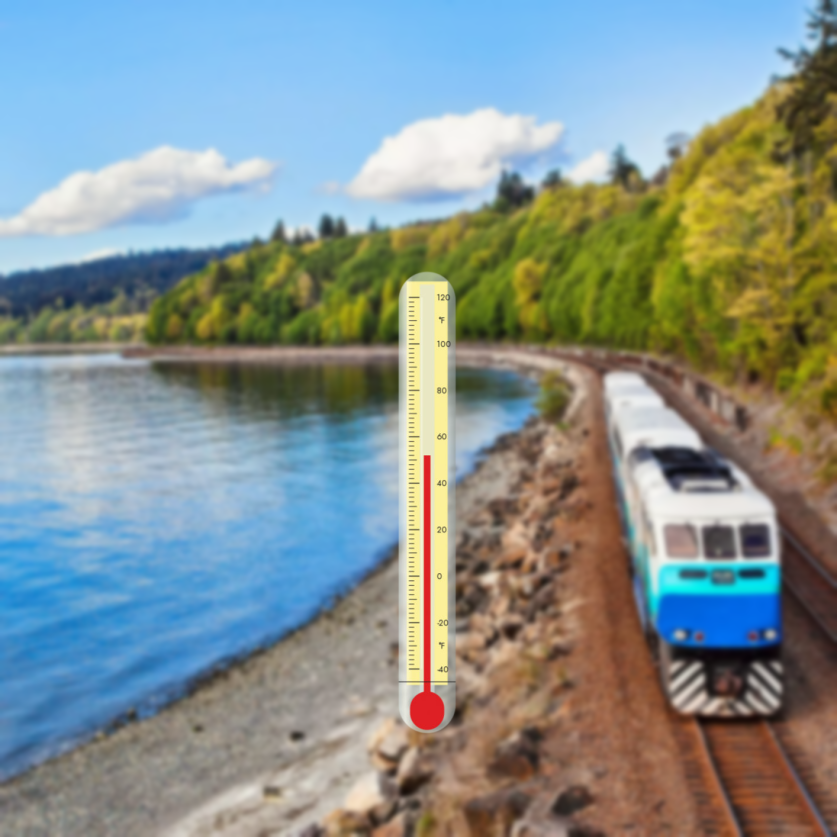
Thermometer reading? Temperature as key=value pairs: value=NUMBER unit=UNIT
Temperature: value=52 unit=°F
